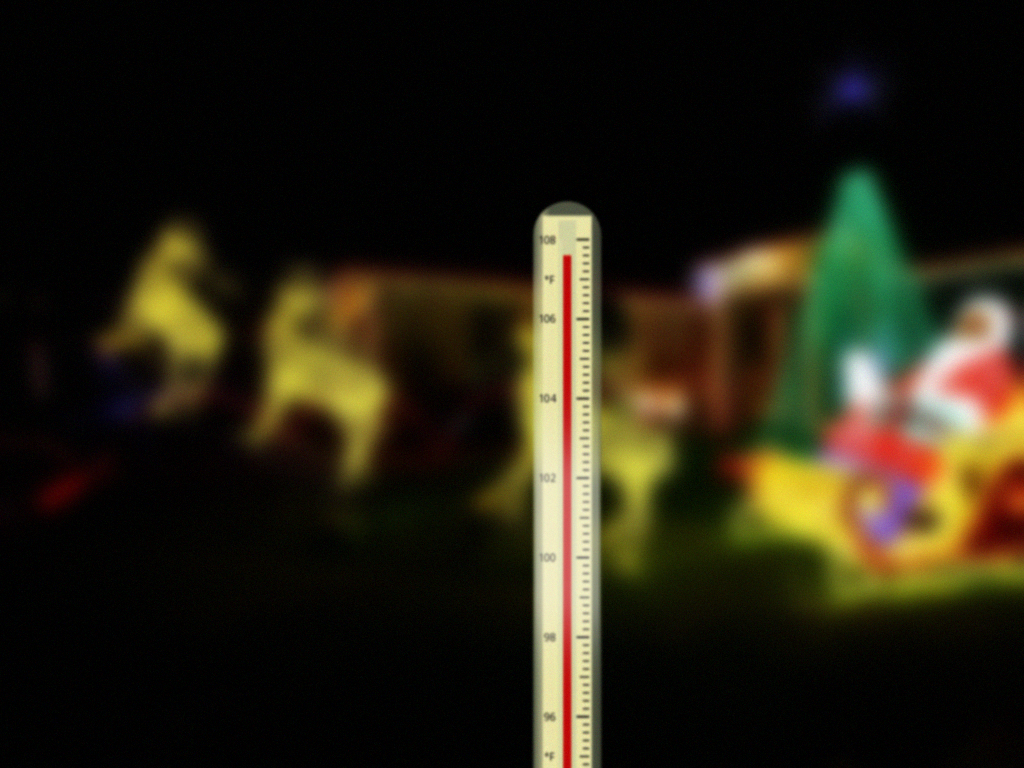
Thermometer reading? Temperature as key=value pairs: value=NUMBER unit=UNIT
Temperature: value=107.6 unit=°F
